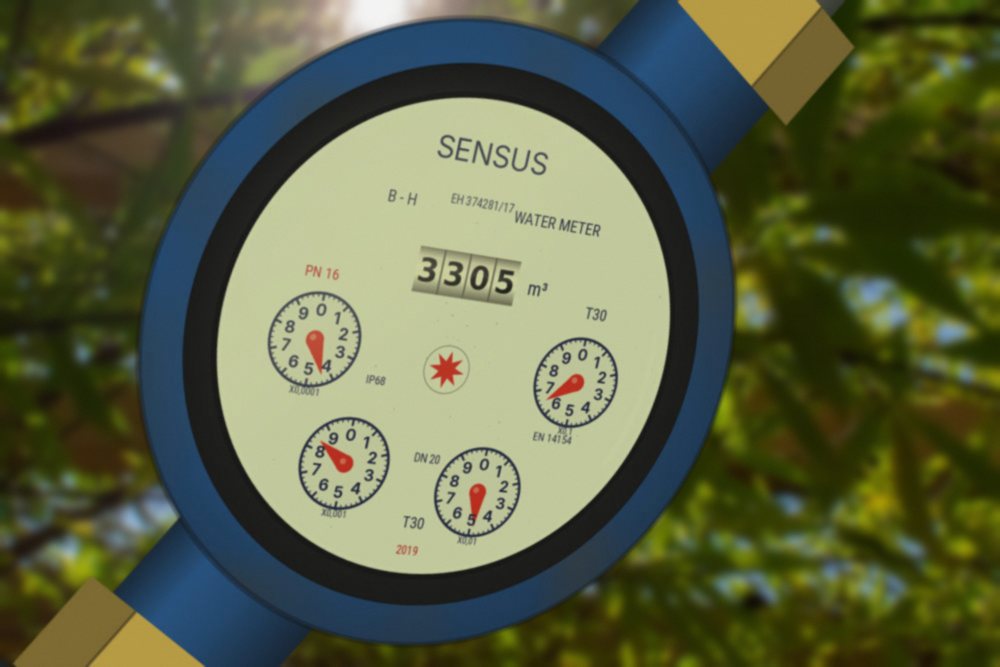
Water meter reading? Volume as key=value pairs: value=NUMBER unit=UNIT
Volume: value=3305.6484 unit=m³
